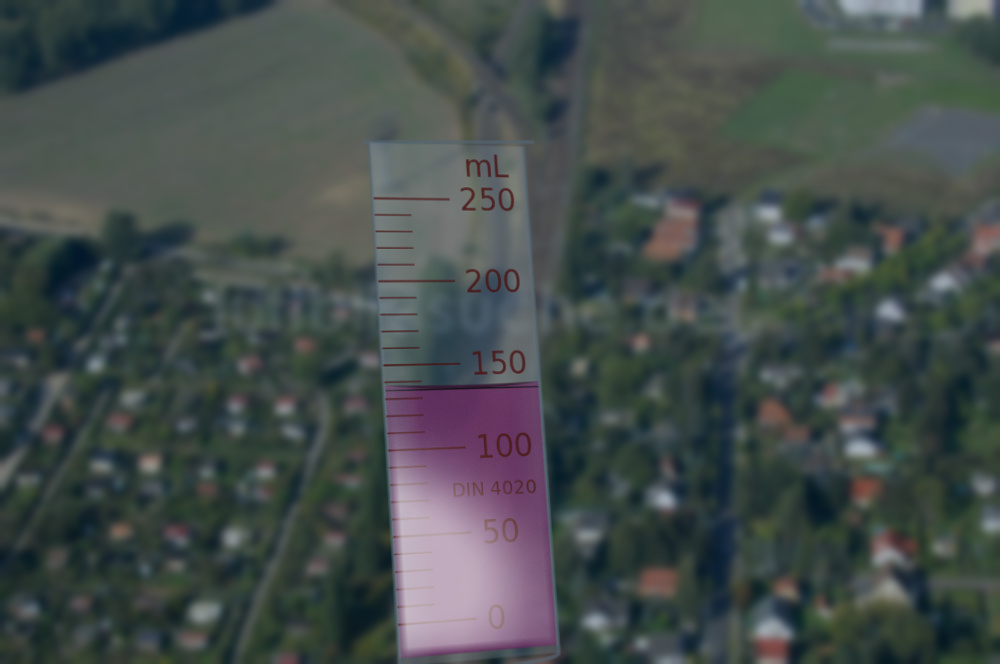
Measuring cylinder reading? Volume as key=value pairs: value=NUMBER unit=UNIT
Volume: value=135 unit=mL
